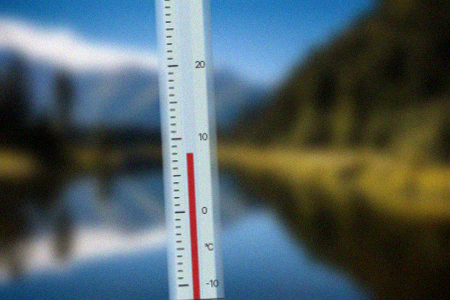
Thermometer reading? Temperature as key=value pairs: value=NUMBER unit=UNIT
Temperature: value=8 unit=°C
